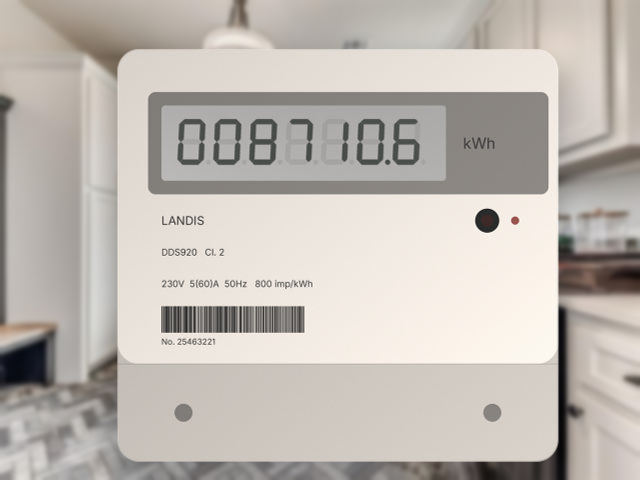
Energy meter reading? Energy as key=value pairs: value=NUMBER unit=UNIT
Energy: value=8710.6 unit=kWh
